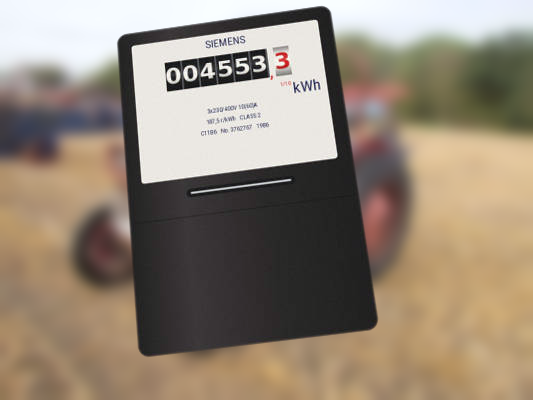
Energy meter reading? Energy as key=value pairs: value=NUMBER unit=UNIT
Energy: value=4553.3 unit=kWh
